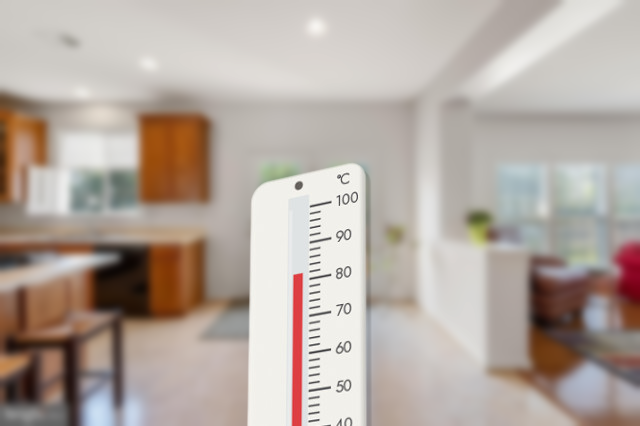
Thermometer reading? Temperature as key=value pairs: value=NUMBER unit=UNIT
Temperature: value=82 unit=°C
